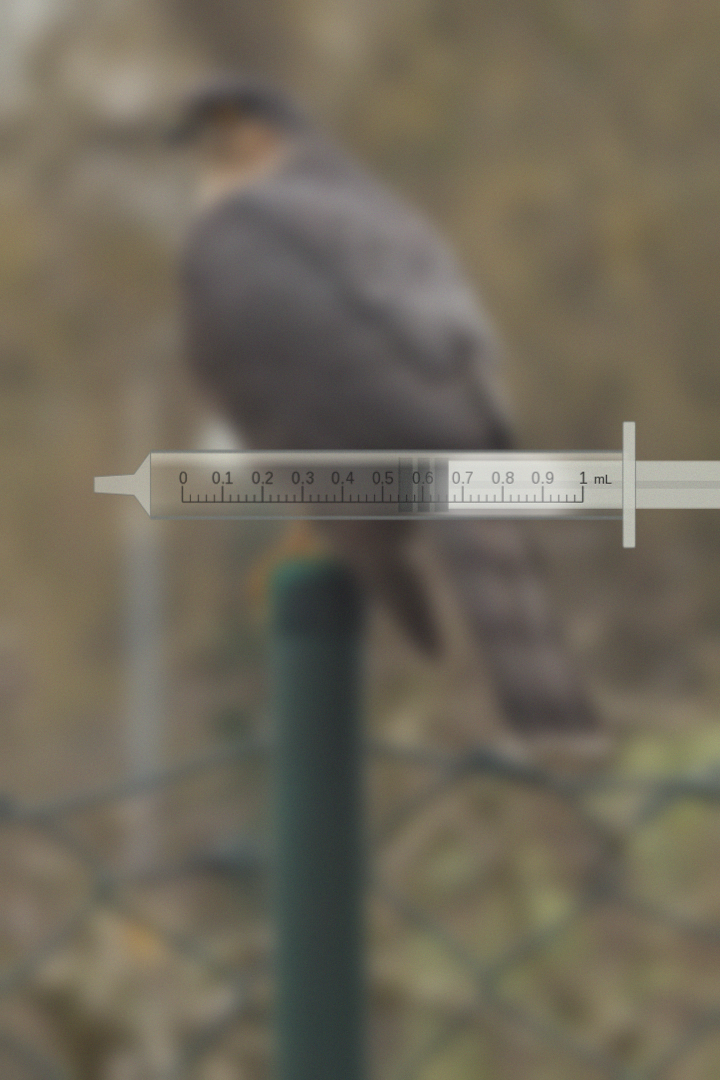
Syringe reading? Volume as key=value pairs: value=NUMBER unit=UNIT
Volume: value=0.54 unit=mL
